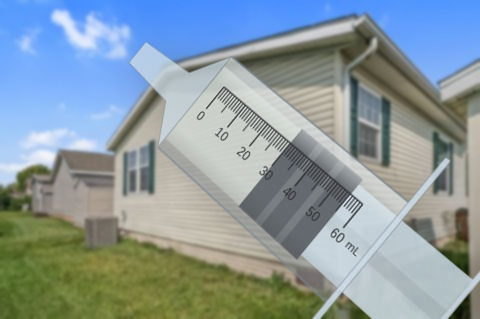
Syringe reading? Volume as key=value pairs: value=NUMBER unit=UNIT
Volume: value=30 unit=mL
